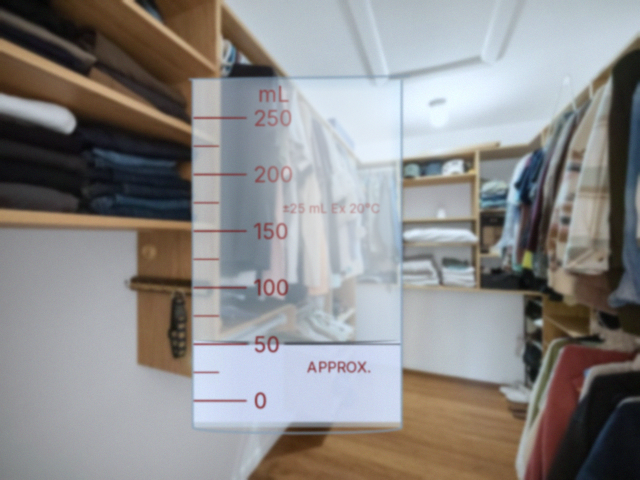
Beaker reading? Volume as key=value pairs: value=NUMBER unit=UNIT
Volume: value=50 unit=mL
